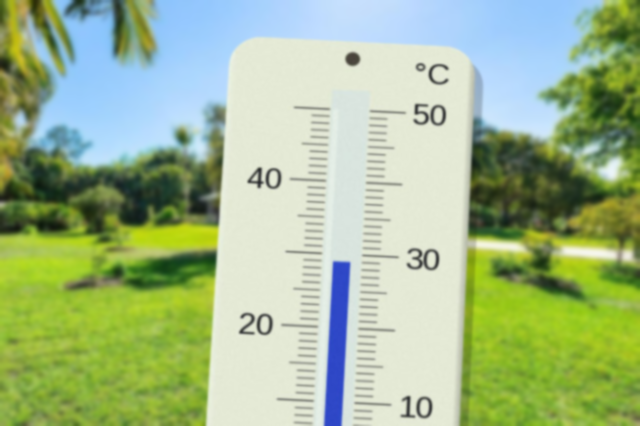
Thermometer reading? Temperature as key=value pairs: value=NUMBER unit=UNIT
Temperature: value=29 unit=°C
